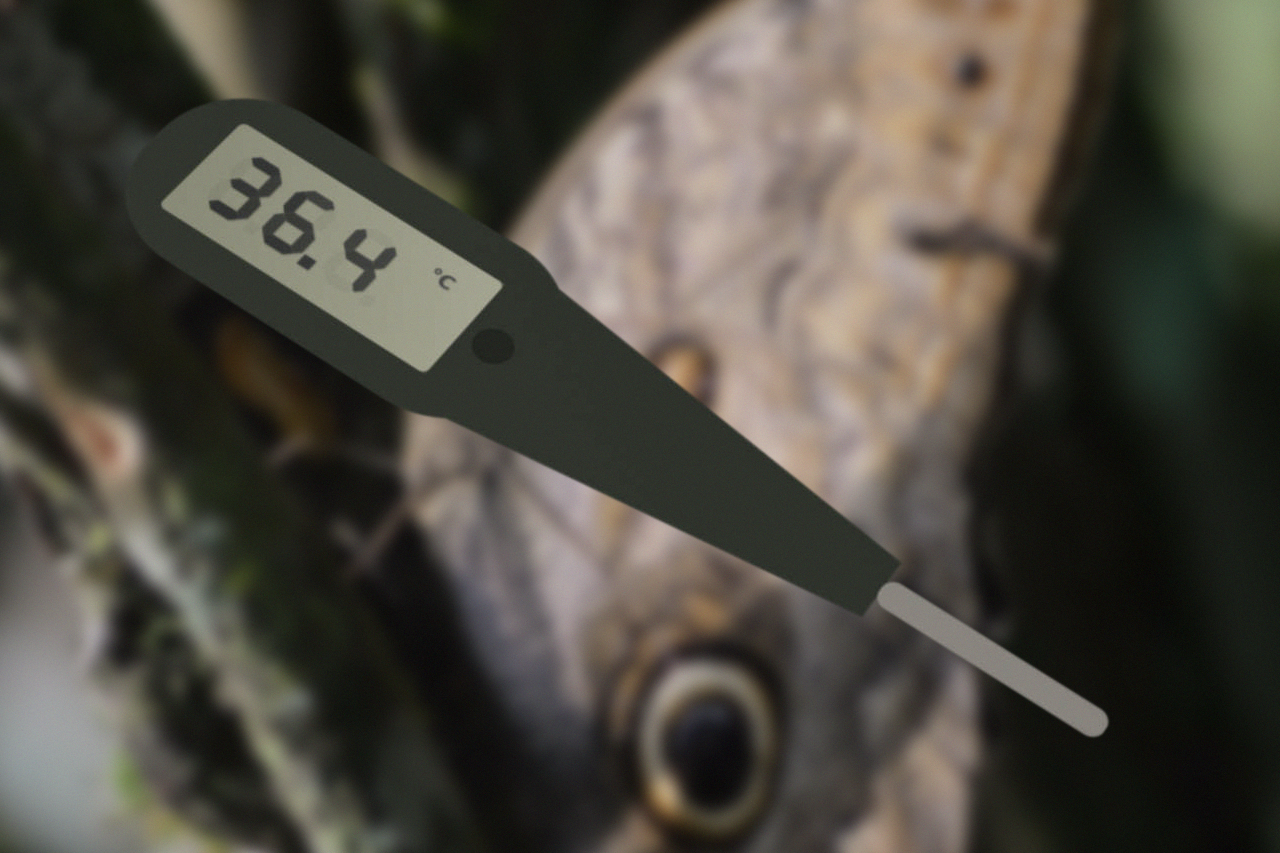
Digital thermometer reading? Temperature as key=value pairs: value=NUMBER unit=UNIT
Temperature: value=36.4 unit=°C
